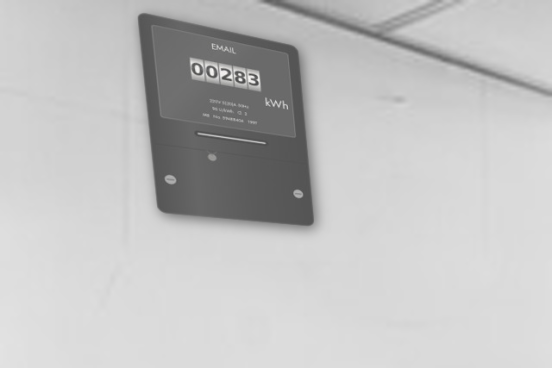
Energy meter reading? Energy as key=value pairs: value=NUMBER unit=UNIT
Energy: value=283 unit=kWh
